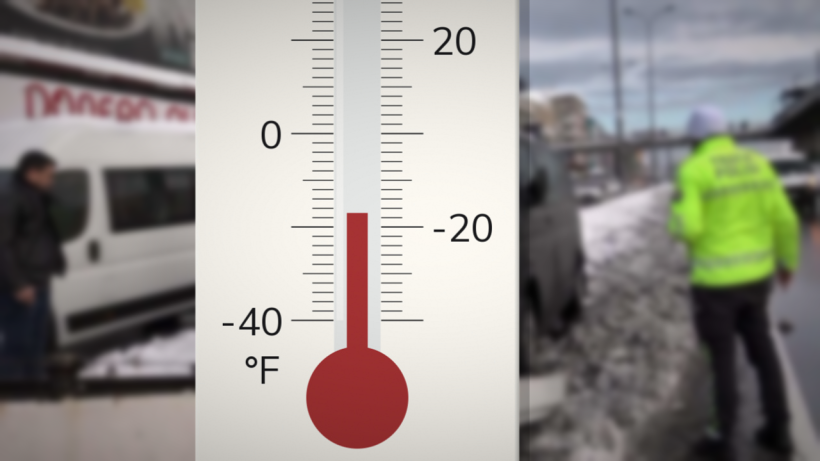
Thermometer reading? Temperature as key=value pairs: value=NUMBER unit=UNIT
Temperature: value=-17 unit=°F
